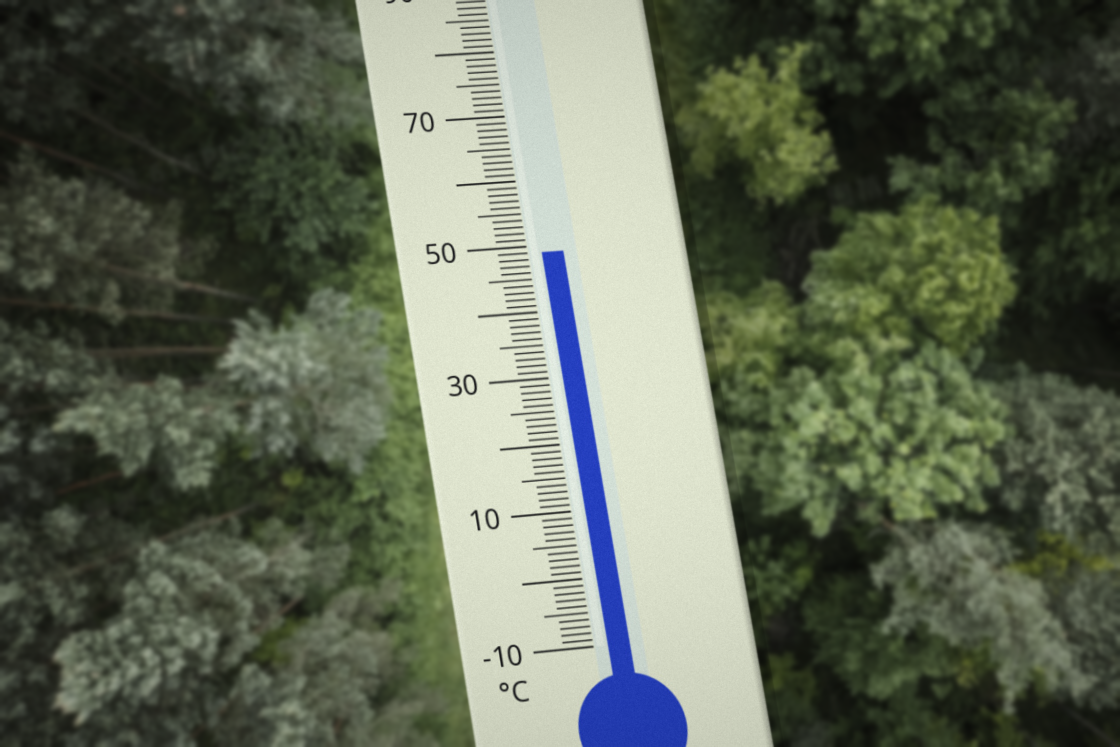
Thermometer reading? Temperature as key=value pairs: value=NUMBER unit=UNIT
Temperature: value=49 unit=°C
